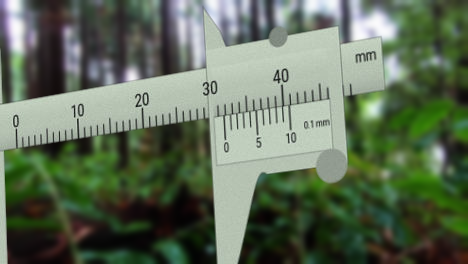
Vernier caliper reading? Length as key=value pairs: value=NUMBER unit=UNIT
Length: value=31.8 unit=mm
